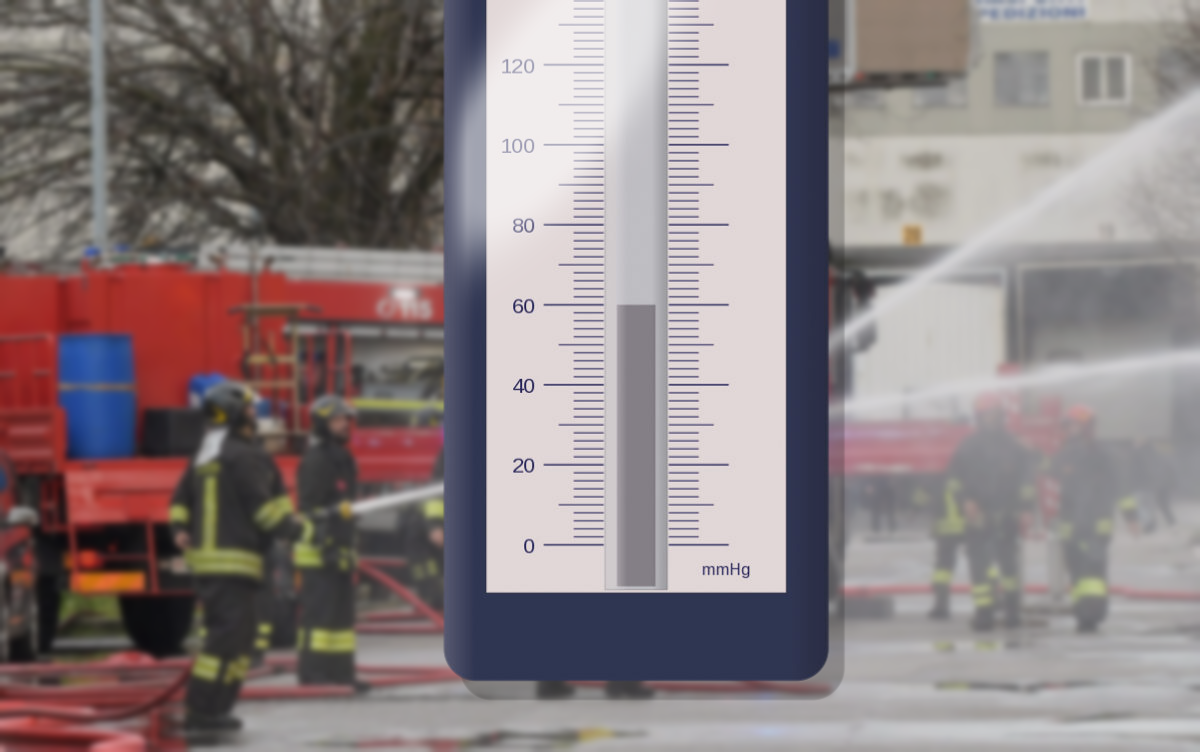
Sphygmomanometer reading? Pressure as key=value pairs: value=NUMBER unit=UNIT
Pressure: value=60 unit=mmHg
